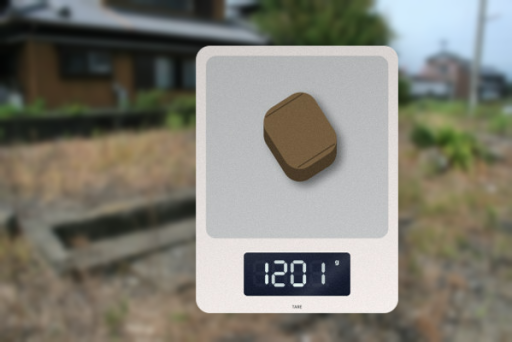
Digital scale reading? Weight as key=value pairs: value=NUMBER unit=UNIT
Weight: value=1201 unit=g
